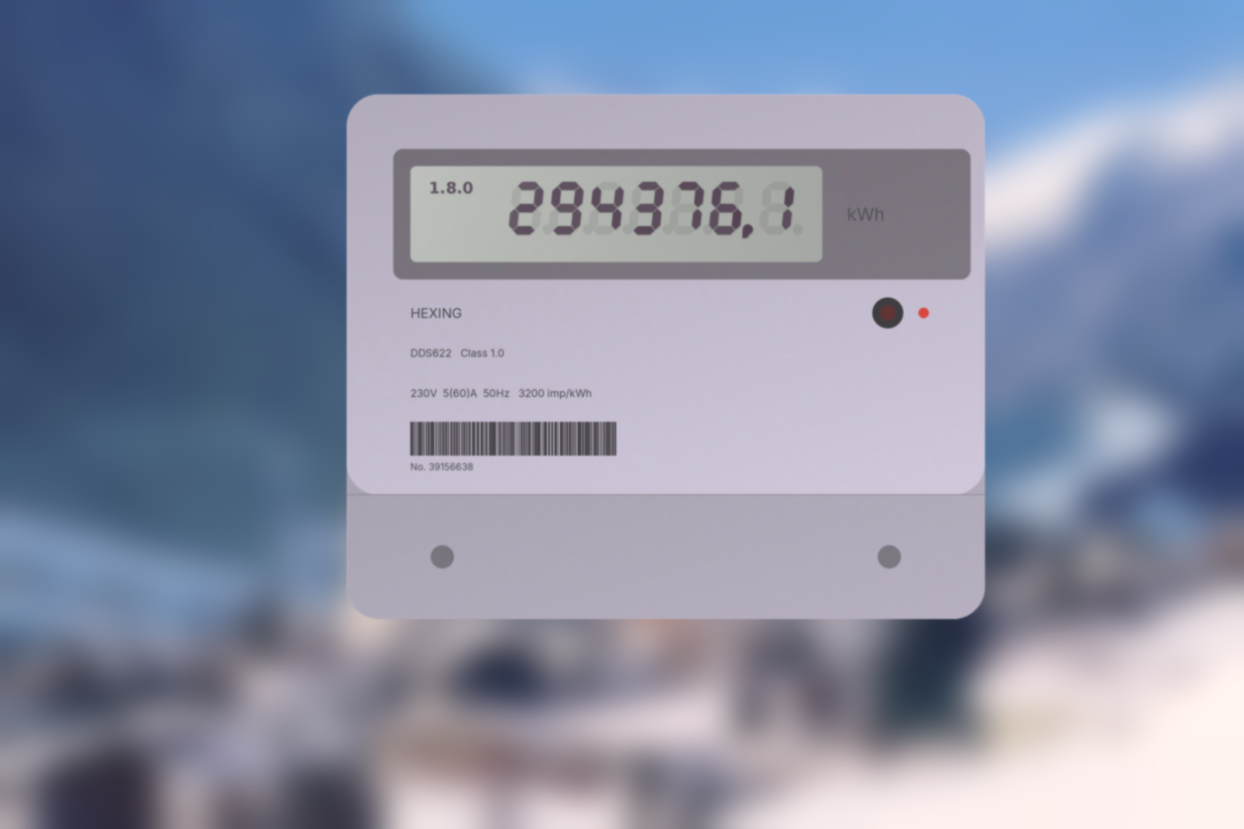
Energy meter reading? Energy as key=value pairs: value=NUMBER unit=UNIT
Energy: value=294376.1 unit=kWh
